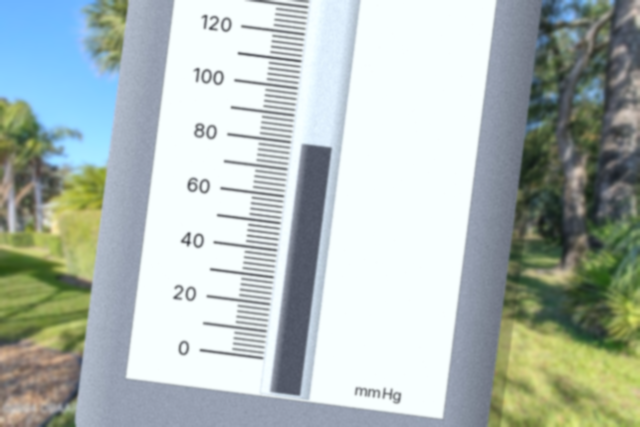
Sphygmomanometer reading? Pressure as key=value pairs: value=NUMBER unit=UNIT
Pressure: value=80 unit=mmHg
